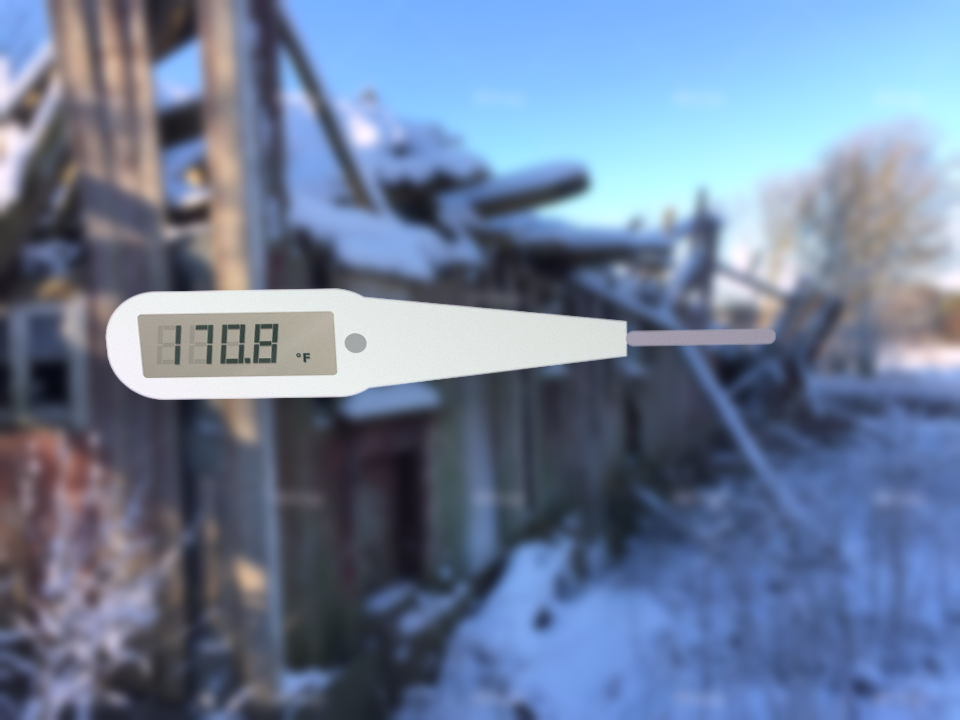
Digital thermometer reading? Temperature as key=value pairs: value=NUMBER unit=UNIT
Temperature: value=170.8 unit=°F
